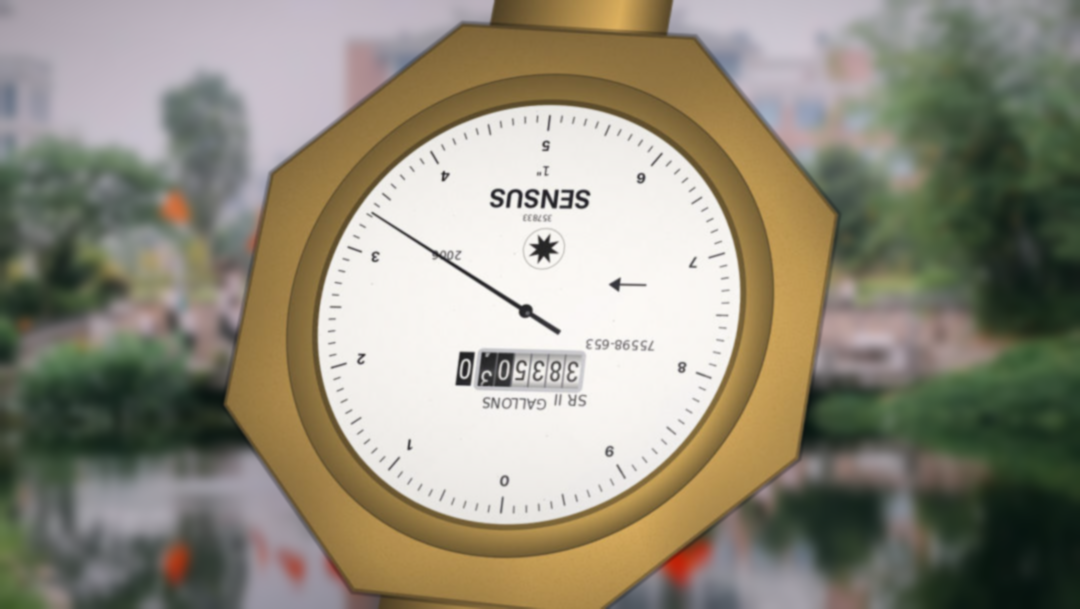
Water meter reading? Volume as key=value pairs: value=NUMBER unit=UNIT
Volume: value=3835033.3 unit=gal
